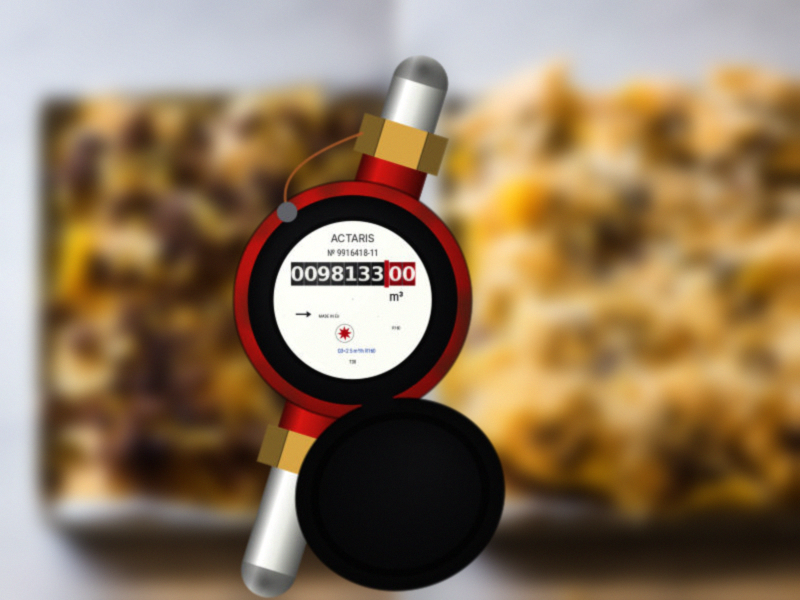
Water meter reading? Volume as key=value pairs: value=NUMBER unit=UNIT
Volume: value=98133.00 unit=m³
